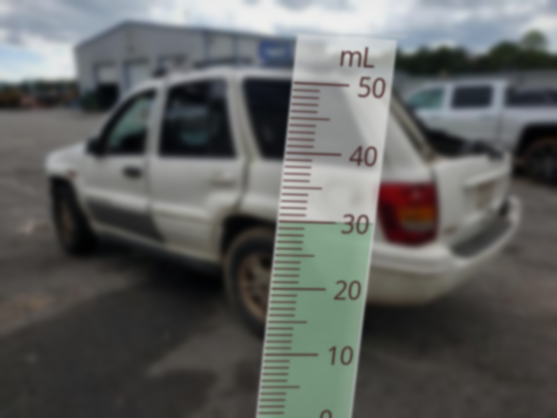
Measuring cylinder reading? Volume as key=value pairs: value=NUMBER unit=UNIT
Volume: value=30 unit=mL
